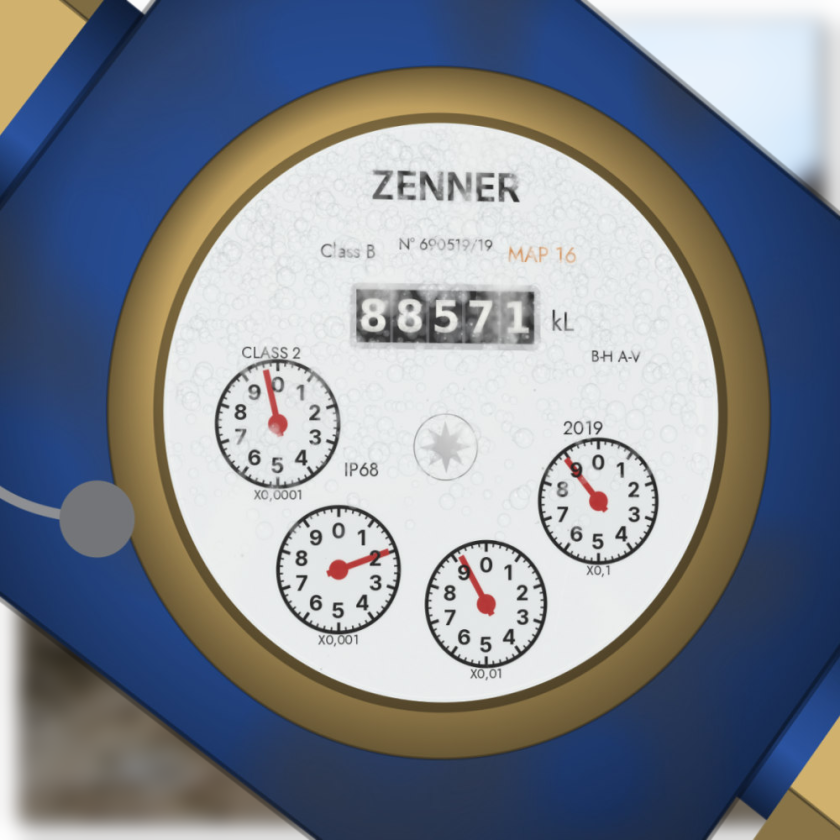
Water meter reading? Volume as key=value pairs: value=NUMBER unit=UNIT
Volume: value=88571.8919 unit=kL
